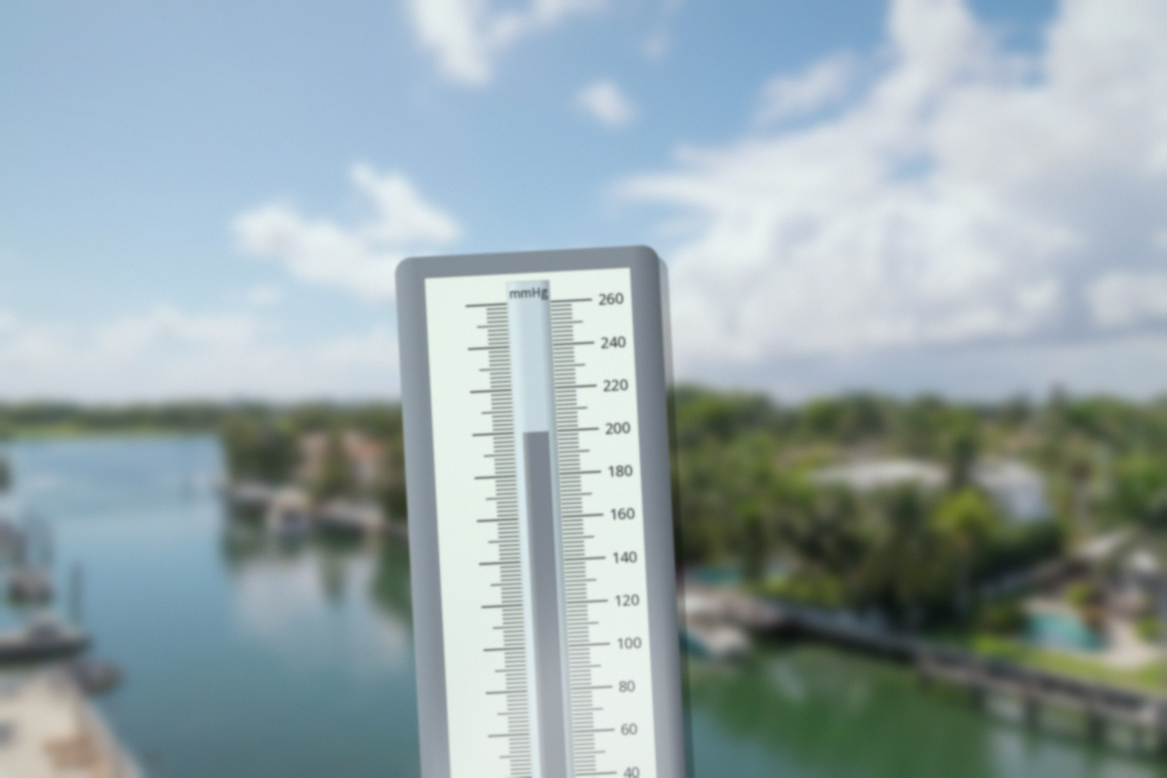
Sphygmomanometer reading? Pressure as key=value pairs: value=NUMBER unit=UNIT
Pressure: value=200 unit=mmHg
